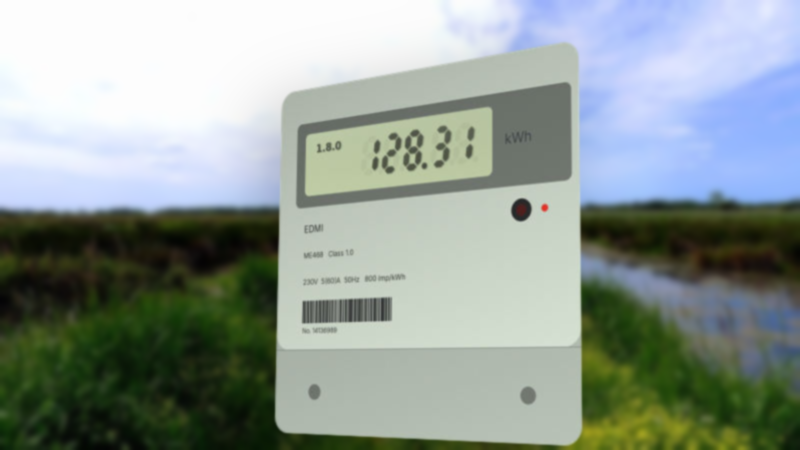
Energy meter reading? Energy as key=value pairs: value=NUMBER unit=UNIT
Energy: value=128.31 unit=kWh
